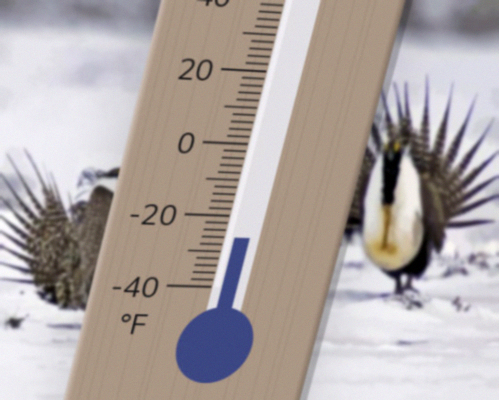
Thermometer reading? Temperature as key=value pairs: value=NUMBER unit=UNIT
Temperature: value=-26 unit=°F
